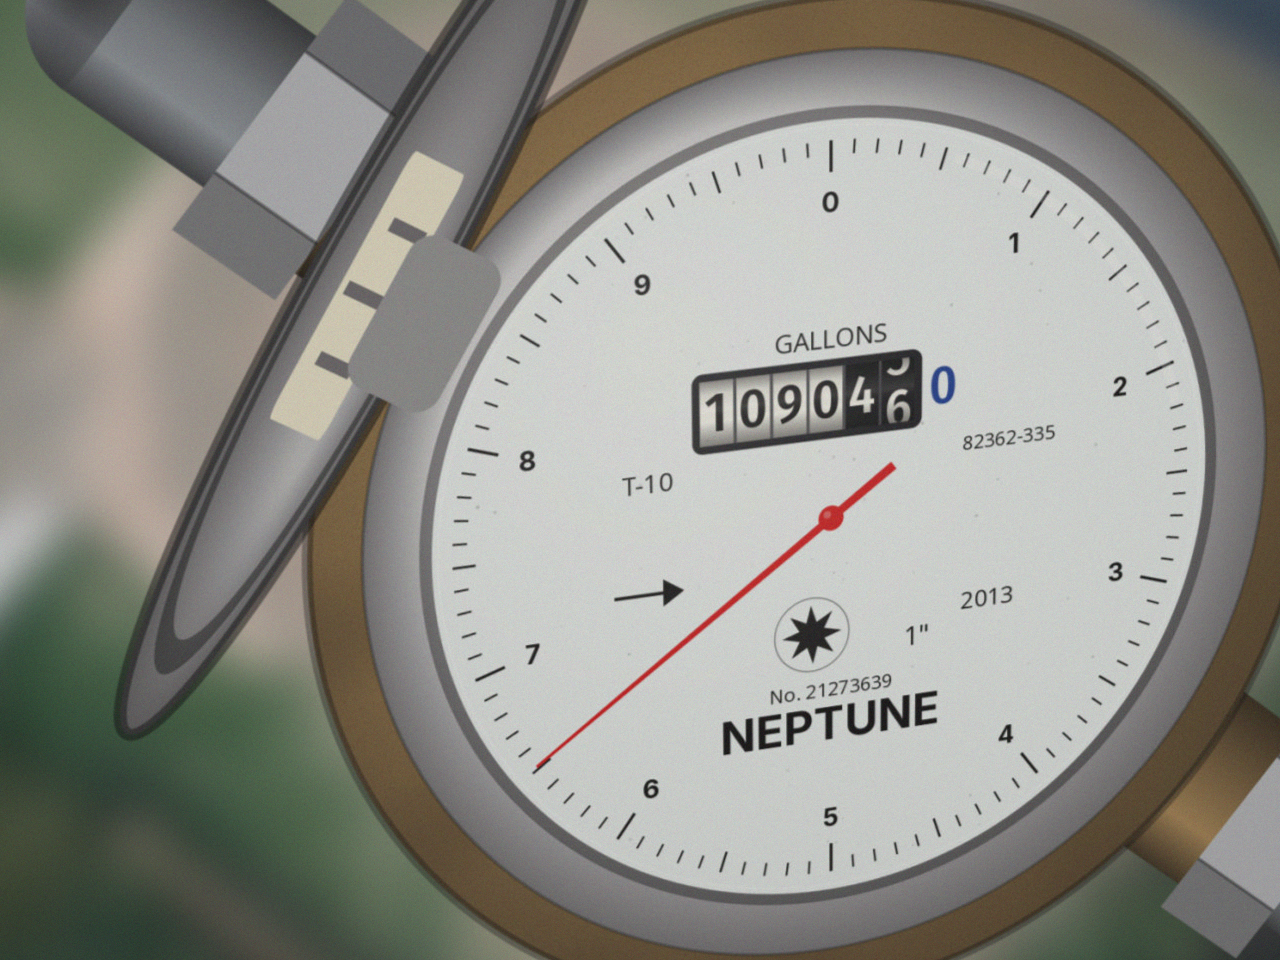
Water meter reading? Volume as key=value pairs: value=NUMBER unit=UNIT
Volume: value=1090456.5 unit=gal
